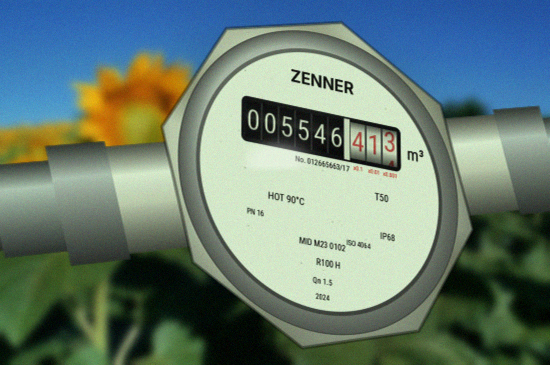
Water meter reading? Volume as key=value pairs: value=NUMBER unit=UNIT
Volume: value=5546.413 unit=m³
